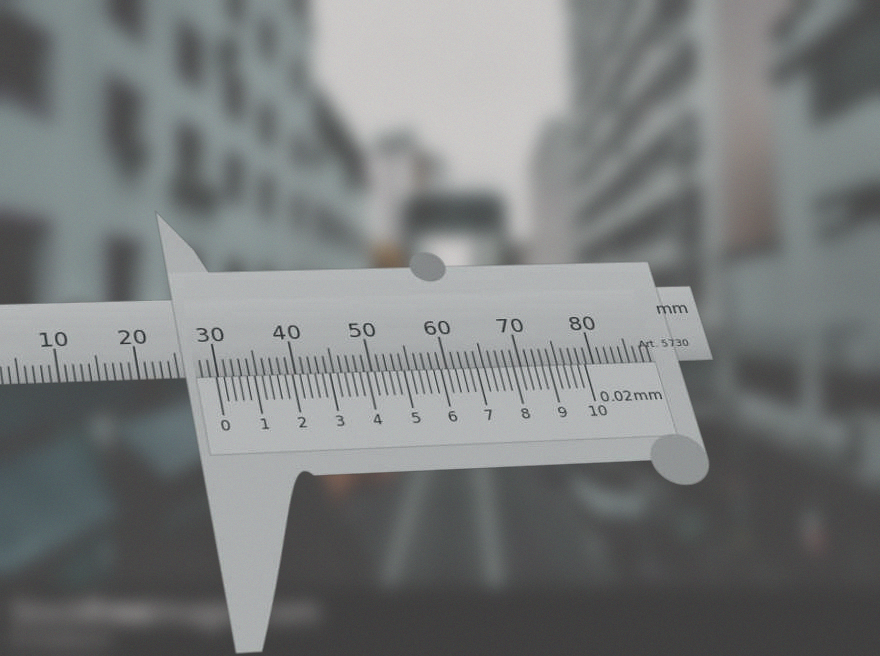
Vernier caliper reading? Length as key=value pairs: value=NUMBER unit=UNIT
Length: value=29.8 unit=mm
